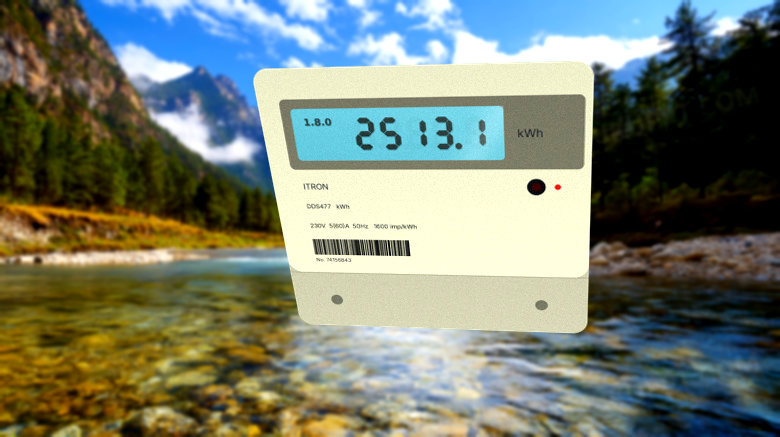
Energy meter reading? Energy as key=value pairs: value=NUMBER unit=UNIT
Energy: value=2513.1 unit=kWh
